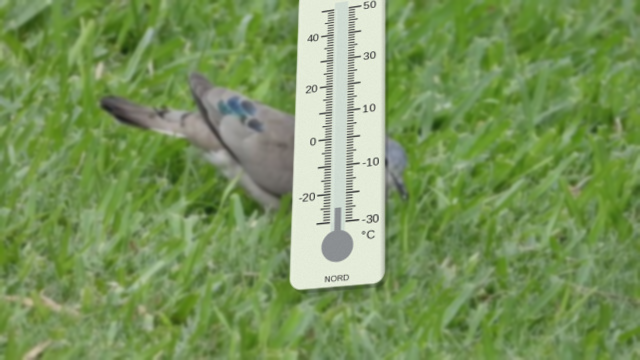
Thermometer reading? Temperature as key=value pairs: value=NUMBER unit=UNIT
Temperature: value=-25 unit=°C
